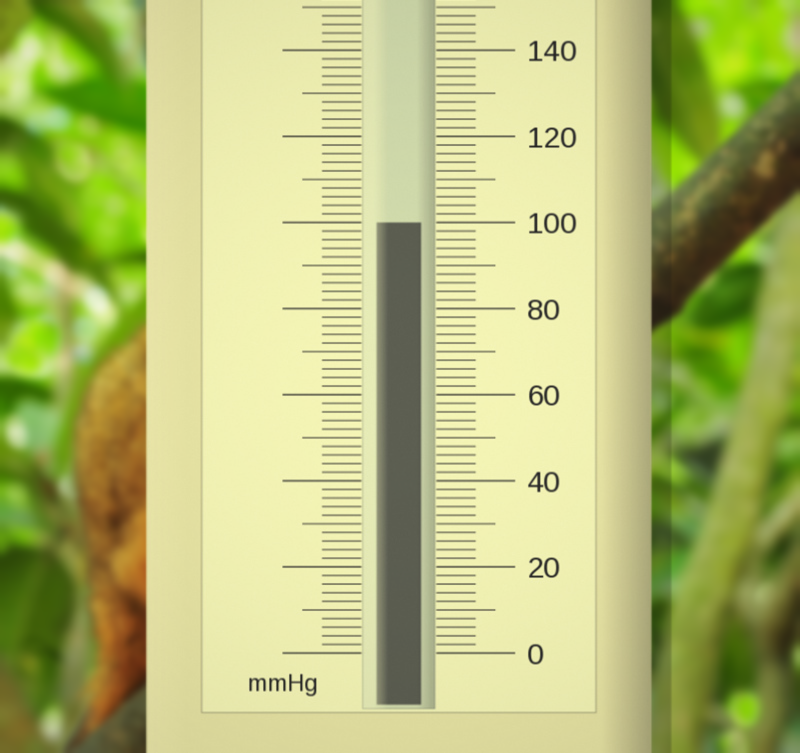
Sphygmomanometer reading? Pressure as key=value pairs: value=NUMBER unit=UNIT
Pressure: value=100 unit=mmHg
